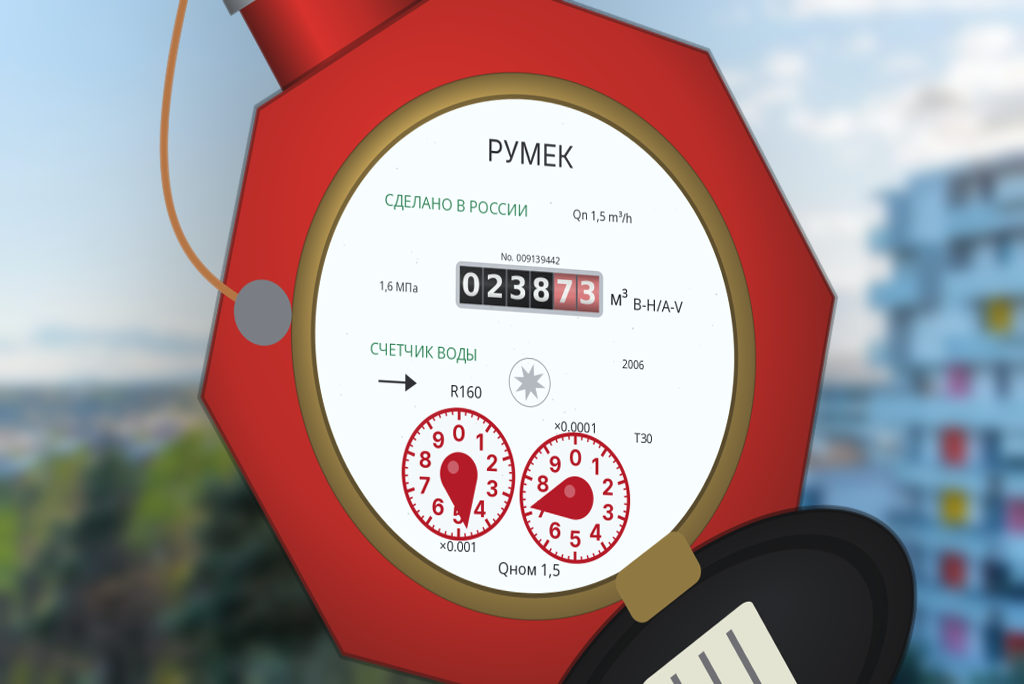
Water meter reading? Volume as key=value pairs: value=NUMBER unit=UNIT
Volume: value=238.7347 unit=m³
